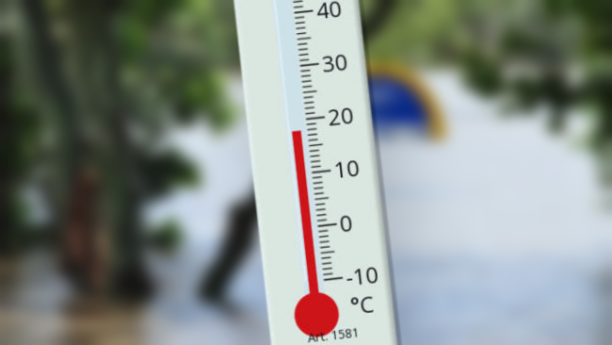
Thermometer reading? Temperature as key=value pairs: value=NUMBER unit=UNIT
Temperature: value=18 unit=°C
